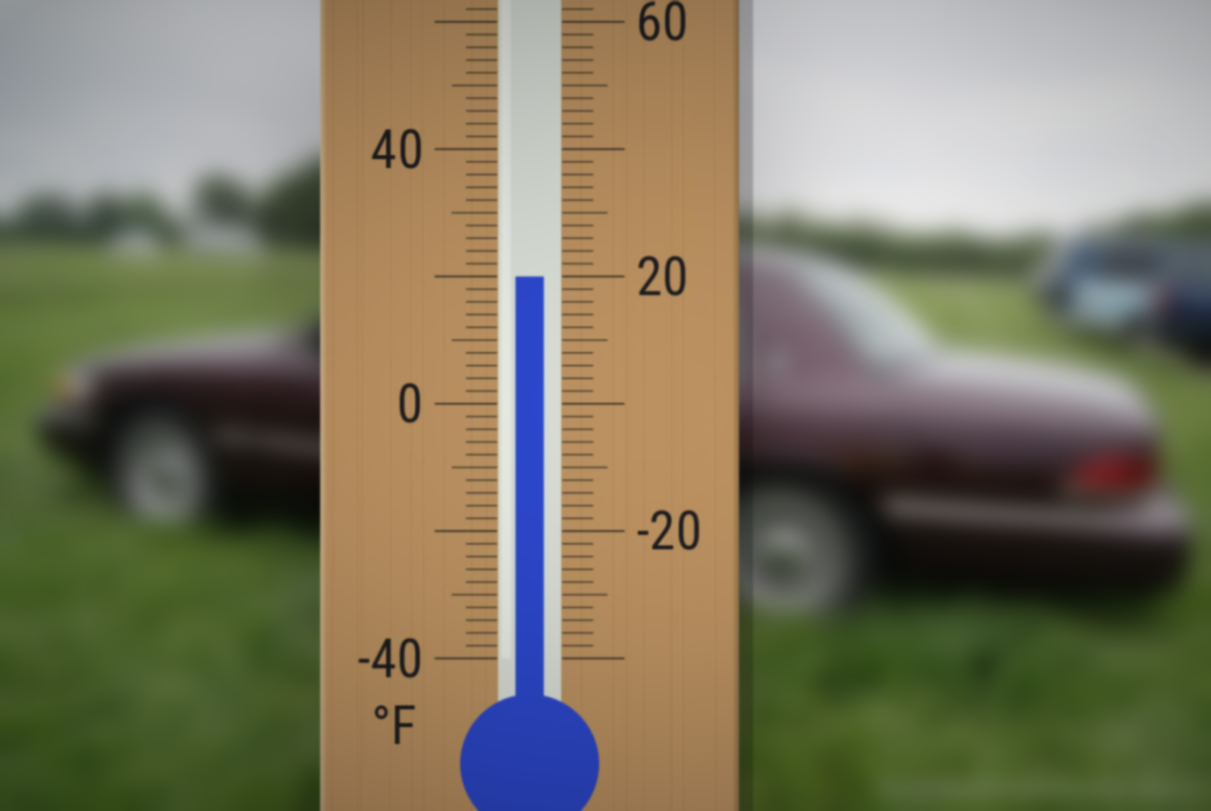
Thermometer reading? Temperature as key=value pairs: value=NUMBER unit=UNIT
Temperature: value=20 unit=°F
